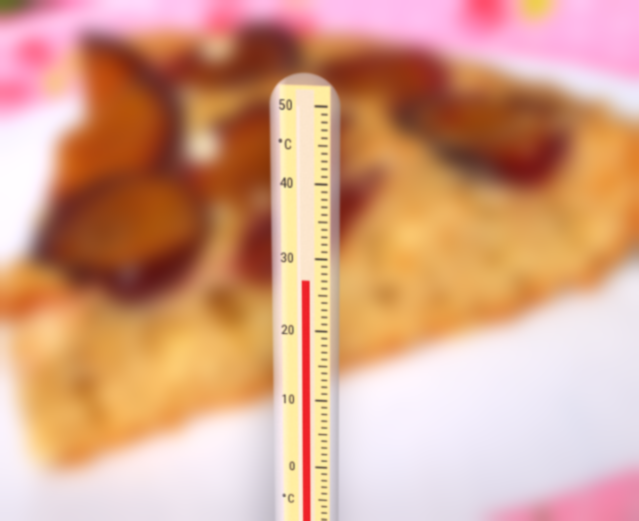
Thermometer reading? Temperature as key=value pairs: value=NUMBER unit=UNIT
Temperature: value=27 unit=°C
